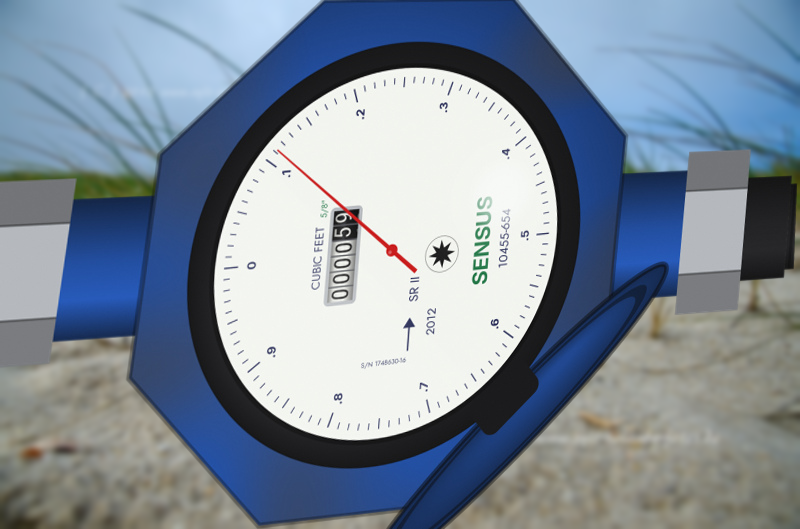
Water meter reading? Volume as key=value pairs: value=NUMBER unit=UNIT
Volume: value=59.11 unit=ft³
